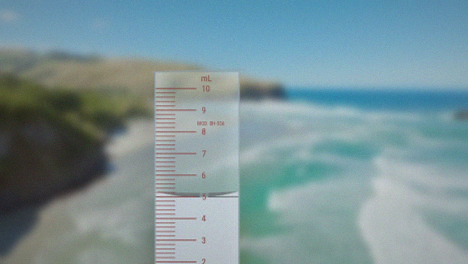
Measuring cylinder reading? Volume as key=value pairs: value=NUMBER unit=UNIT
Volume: value=5 unit=mL
